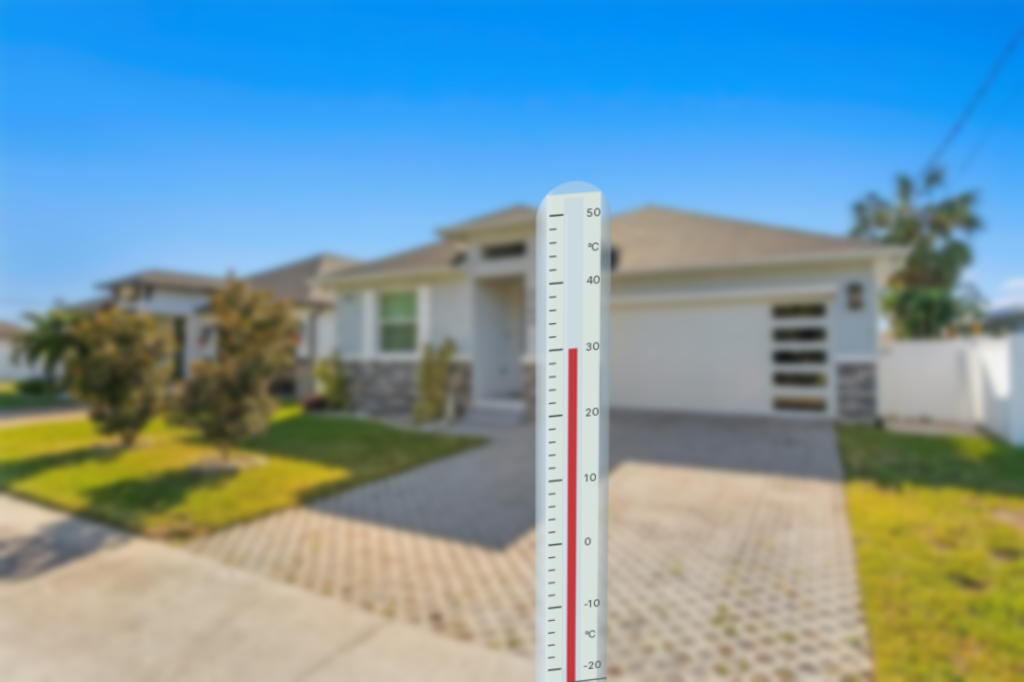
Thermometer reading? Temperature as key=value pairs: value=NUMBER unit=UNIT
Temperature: value=30 unit=°C
